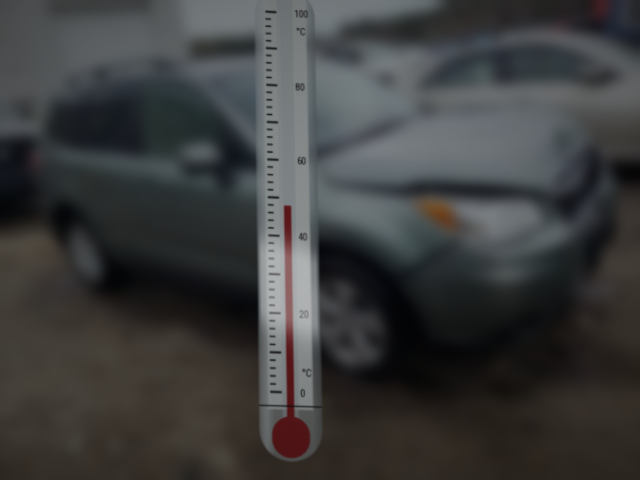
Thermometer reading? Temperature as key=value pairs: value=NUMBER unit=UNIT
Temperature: value=48 unit=°C
